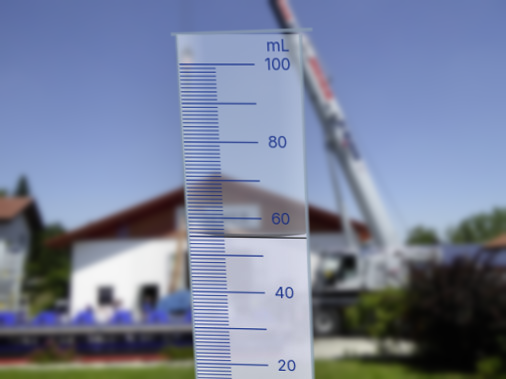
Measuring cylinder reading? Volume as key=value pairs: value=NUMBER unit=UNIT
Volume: value=55 unit=mL
